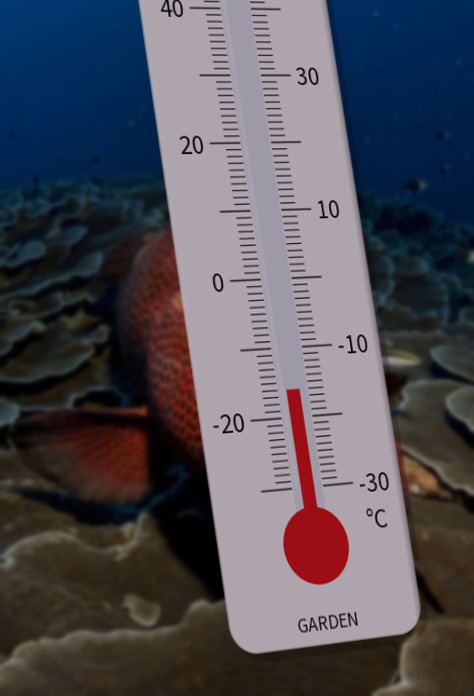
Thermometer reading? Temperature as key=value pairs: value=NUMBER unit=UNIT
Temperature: value=-16 unit=°C
